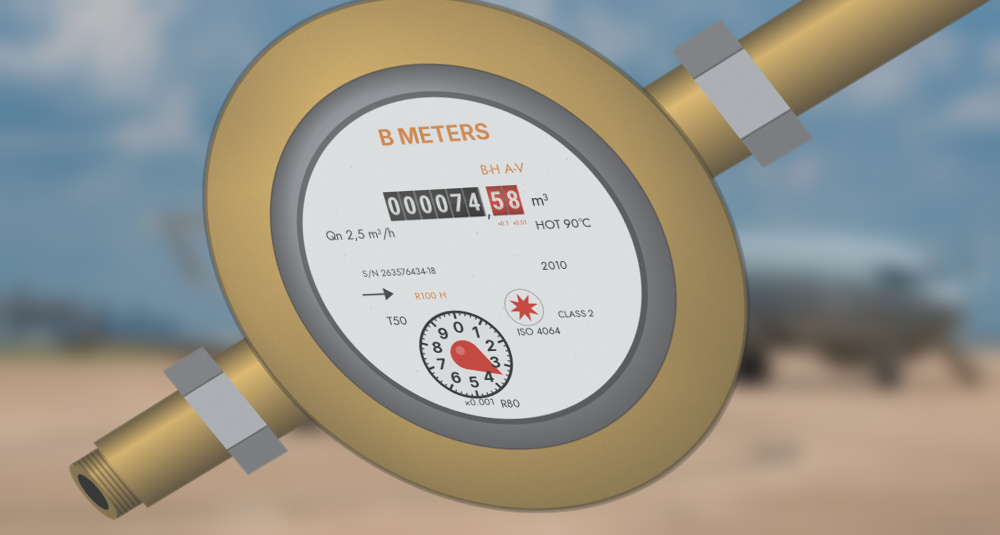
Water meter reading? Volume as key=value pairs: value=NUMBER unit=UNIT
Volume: value=74.583 unit=m³
